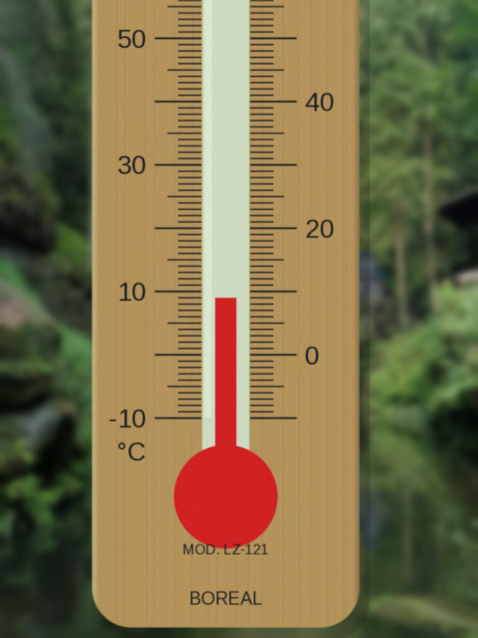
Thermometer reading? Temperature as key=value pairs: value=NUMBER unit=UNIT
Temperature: value=9 unit=°C
